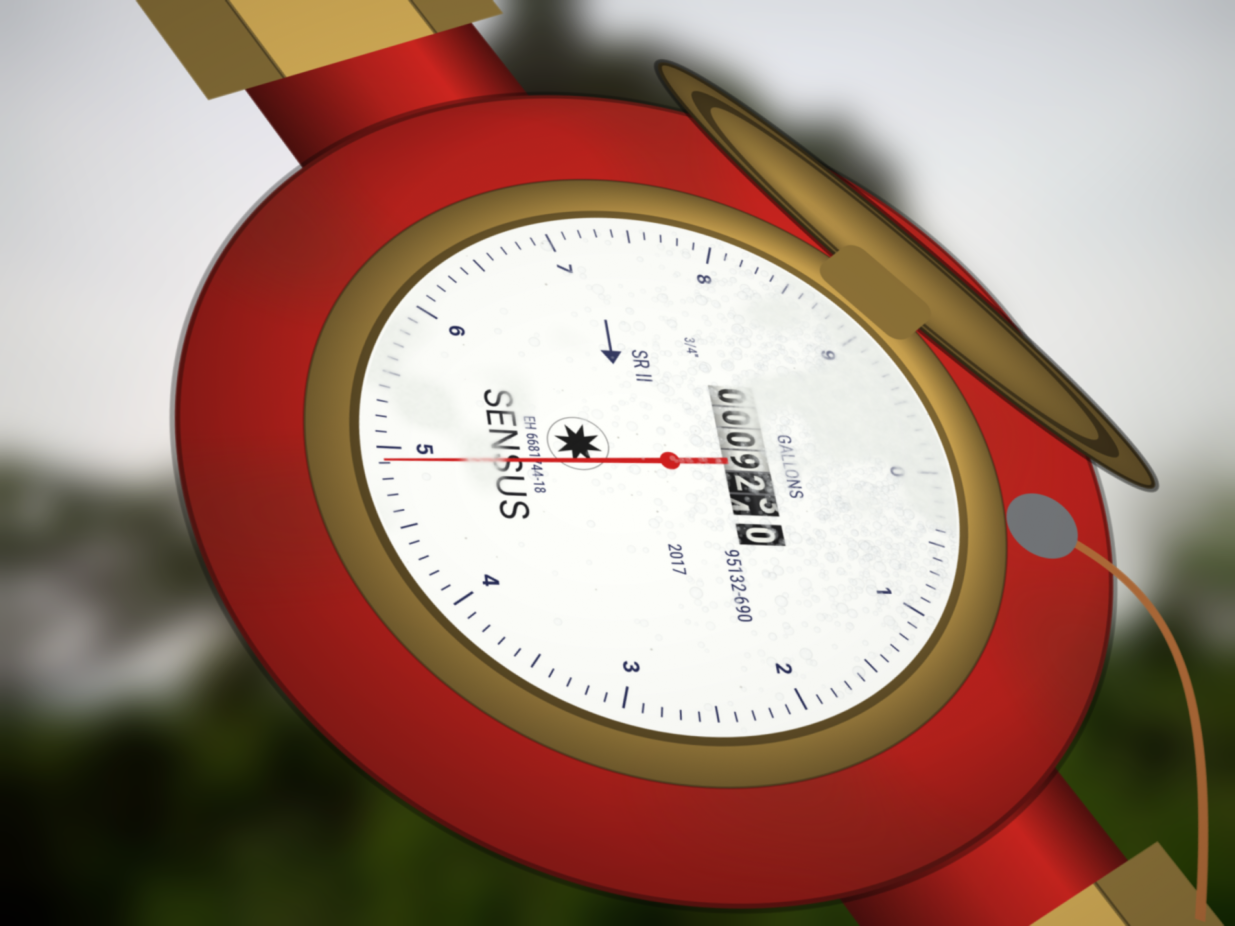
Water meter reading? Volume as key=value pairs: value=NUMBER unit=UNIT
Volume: value=9234.9 unit=gal
